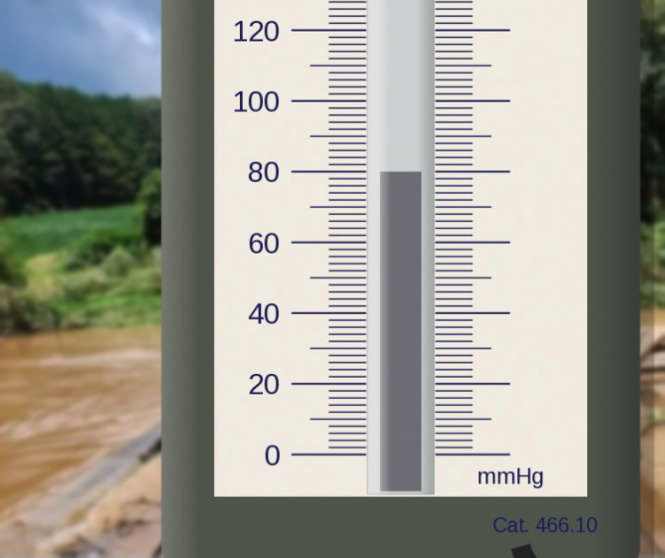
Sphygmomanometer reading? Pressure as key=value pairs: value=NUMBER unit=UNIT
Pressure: value=80 unit=mmHg
